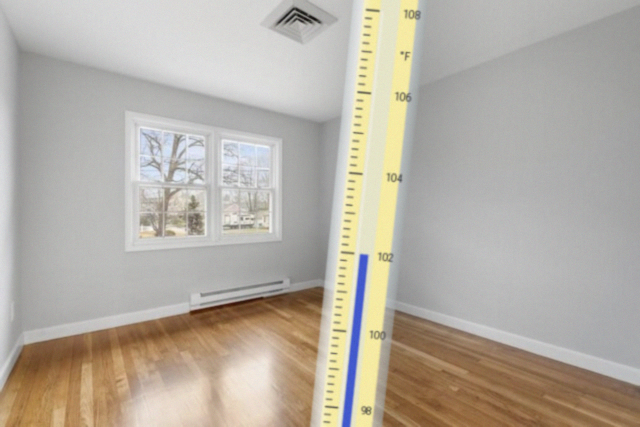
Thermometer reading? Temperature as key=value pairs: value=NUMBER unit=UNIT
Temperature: value=102 unit=°F
